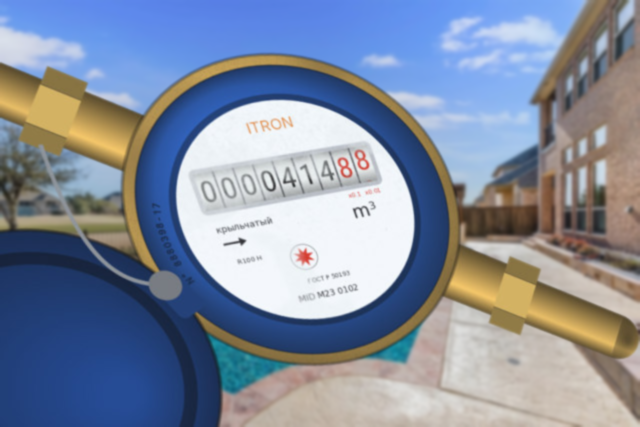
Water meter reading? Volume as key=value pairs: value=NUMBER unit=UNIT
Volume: value=414.88 unit=m³
